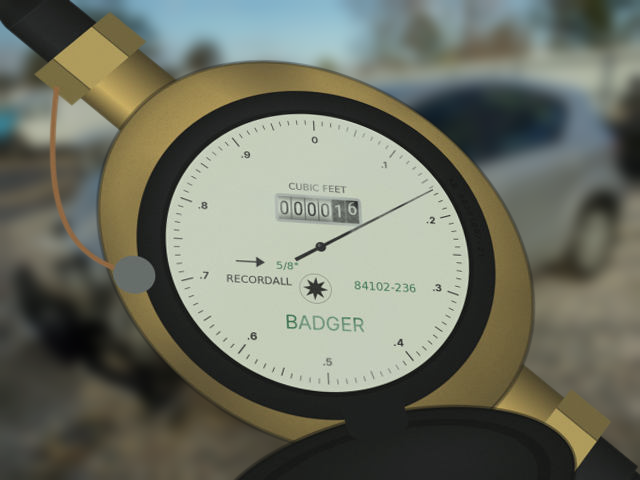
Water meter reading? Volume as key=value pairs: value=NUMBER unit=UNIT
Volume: value=16.16 unit=ft³
